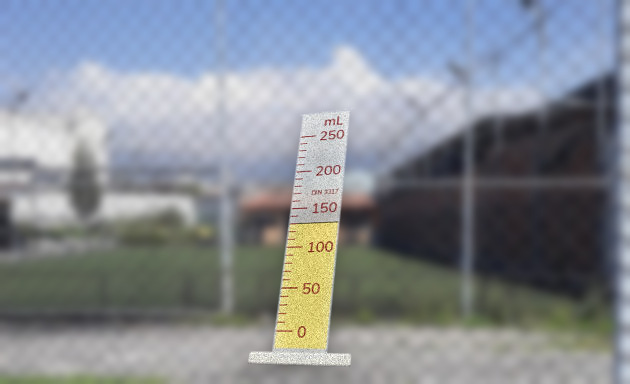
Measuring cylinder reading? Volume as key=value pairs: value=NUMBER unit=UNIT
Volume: value=130 unit=mL
